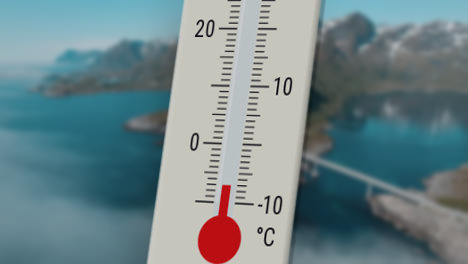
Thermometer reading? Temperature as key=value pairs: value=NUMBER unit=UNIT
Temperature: value=-7 unit=°C
